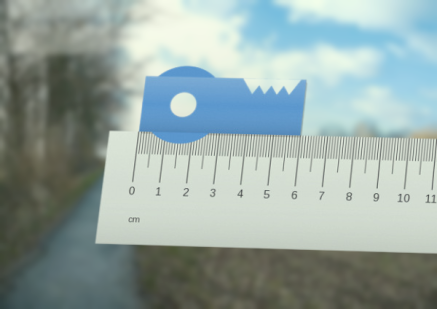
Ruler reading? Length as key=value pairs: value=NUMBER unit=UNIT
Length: value=6 unit=cm
